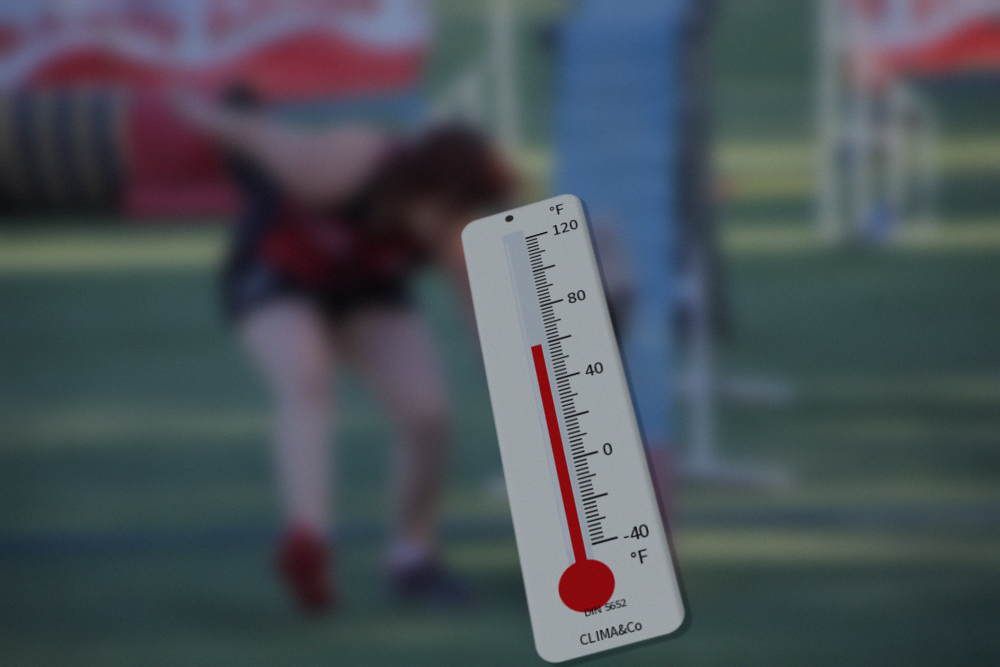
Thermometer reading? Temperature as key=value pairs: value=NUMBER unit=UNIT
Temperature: value=60 unit=°F
